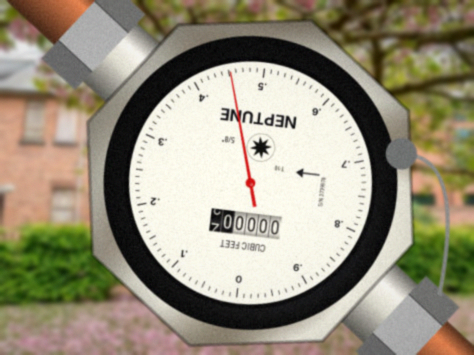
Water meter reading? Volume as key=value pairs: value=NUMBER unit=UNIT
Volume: value=2.45 unit=ft³
